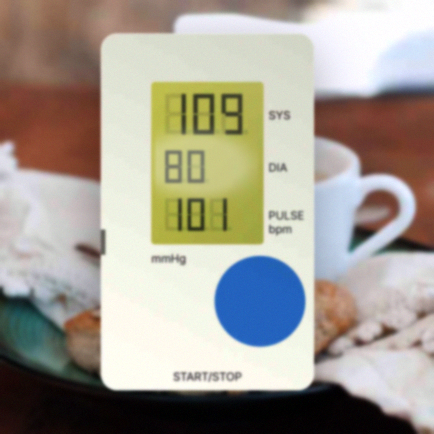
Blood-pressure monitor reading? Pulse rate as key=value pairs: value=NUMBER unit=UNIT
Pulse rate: value=101 unit=bpm
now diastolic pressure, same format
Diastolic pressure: value=80 unit=mmHg
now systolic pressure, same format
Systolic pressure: value=109 unit=mmHg
